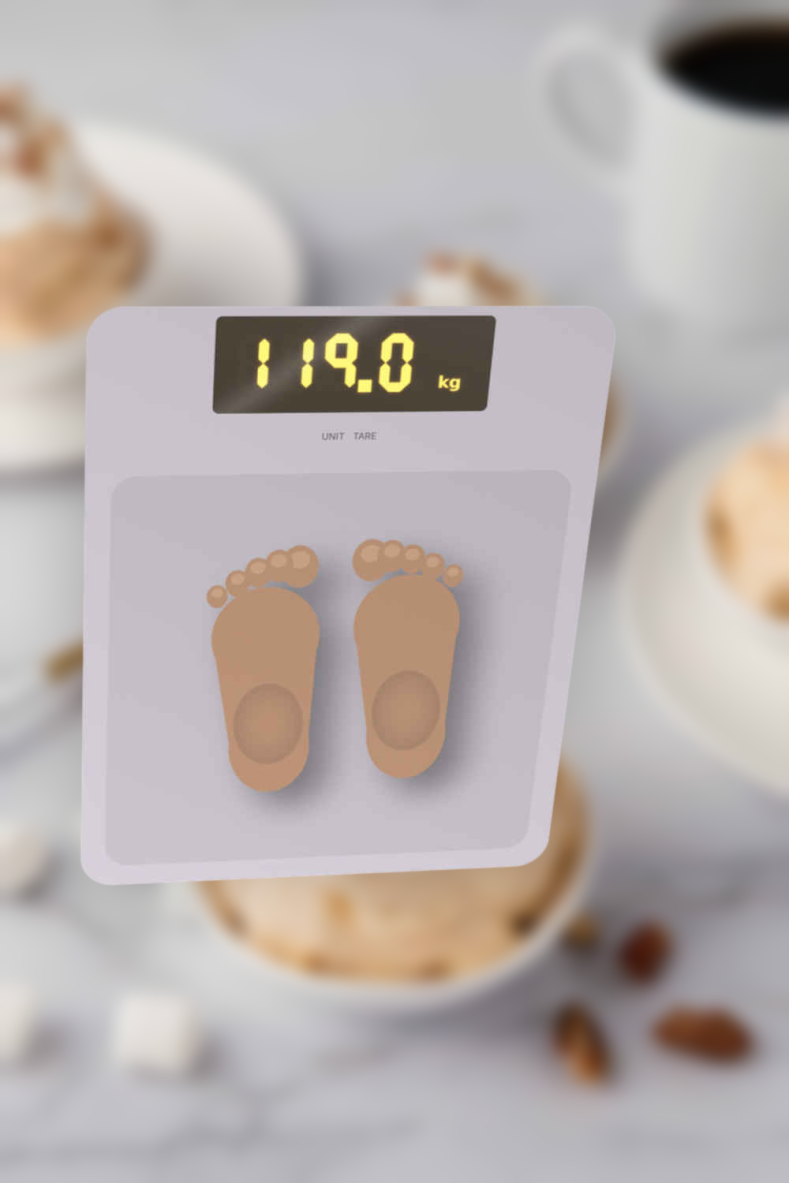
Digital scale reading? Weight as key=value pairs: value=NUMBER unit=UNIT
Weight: value=119.0 unit=kg
